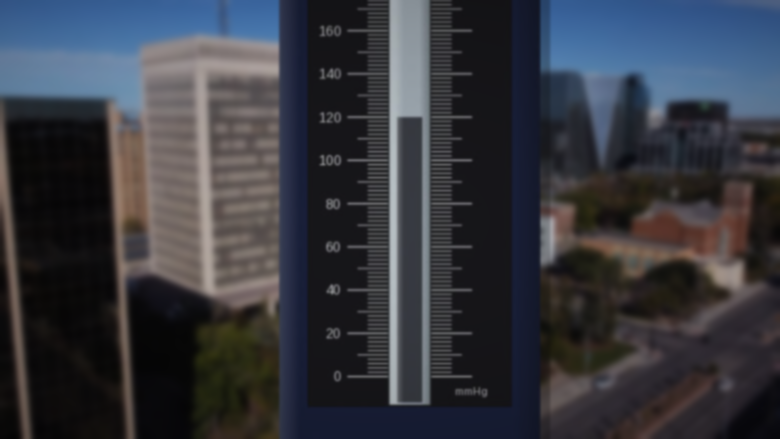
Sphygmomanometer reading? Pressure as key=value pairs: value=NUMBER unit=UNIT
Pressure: value=120 unit=mmHg
